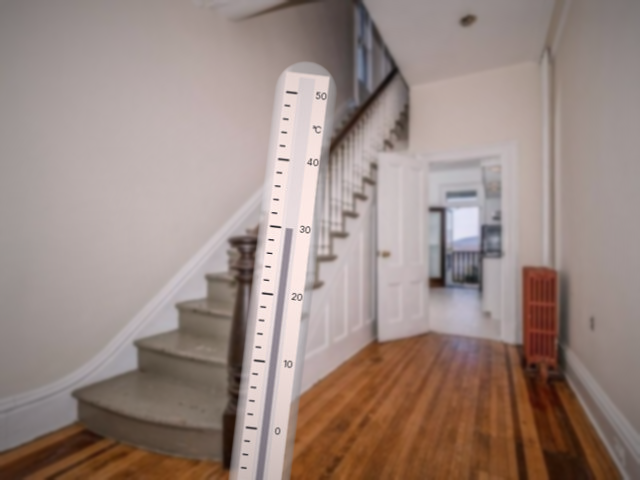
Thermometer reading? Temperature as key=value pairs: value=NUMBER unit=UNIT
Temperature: value=30 unit=°C
